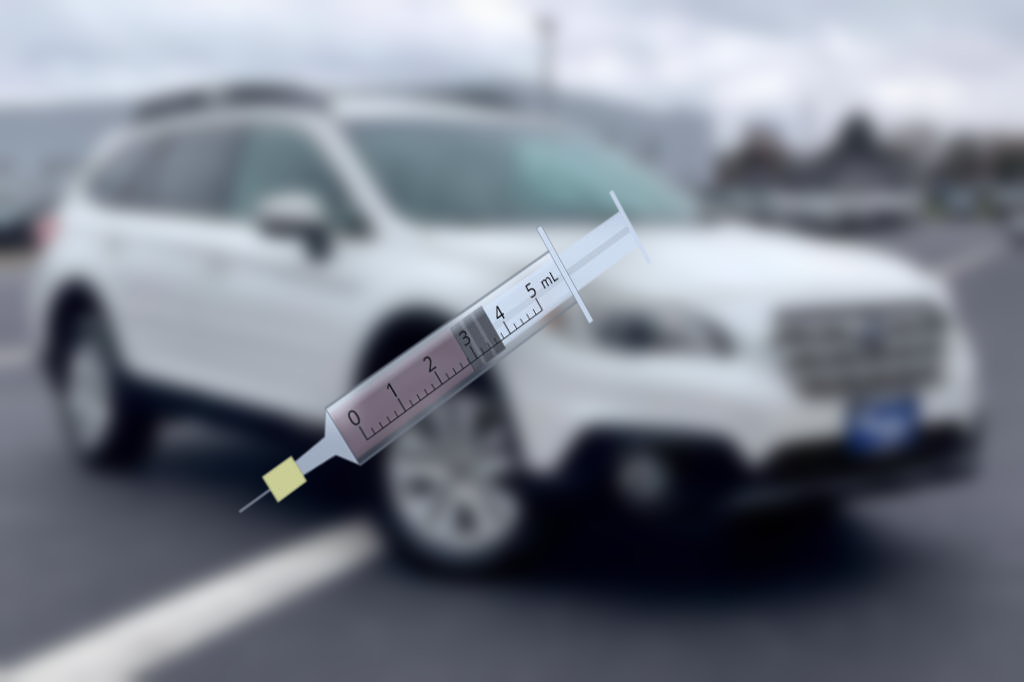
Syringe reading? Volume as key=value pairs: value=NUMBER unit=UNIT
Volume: value=2.8 unit=mL
